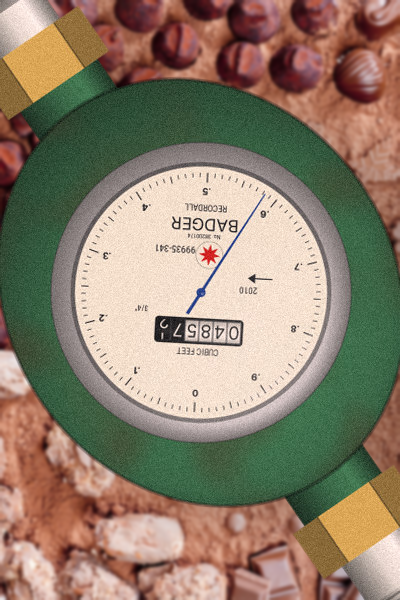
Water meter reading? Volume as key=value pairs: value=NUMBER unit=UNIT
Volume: value=48571.58 unit=ft³
